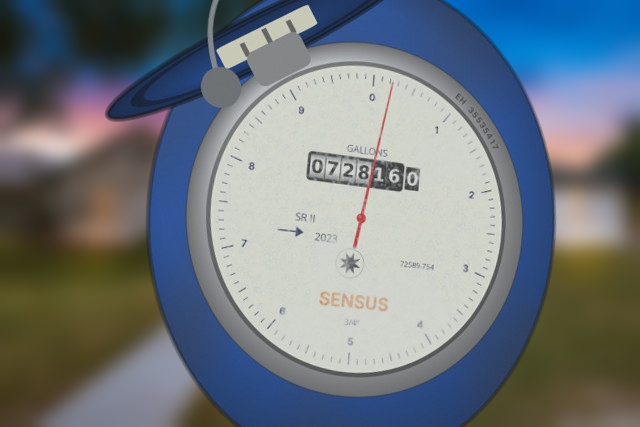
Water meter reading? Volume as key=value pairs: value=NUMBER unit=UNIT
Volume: value=728160.2 unit=gal
